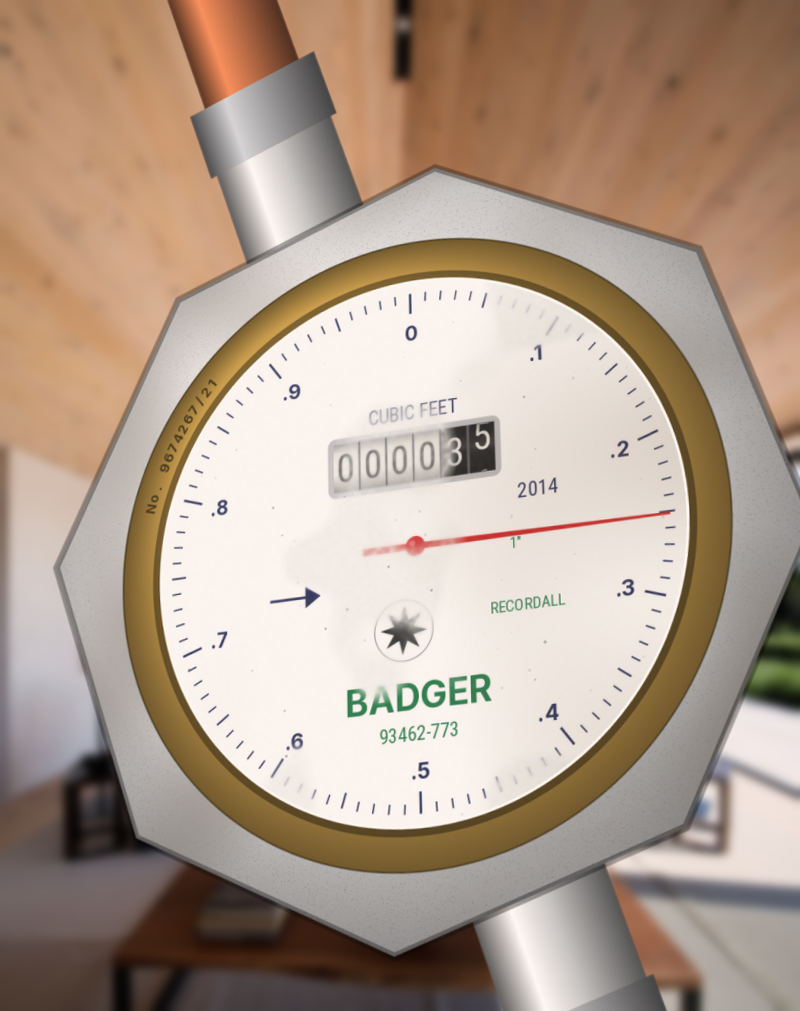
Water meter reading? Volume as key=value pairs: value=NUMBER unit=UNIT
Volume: value=35.25 unit=ft³
